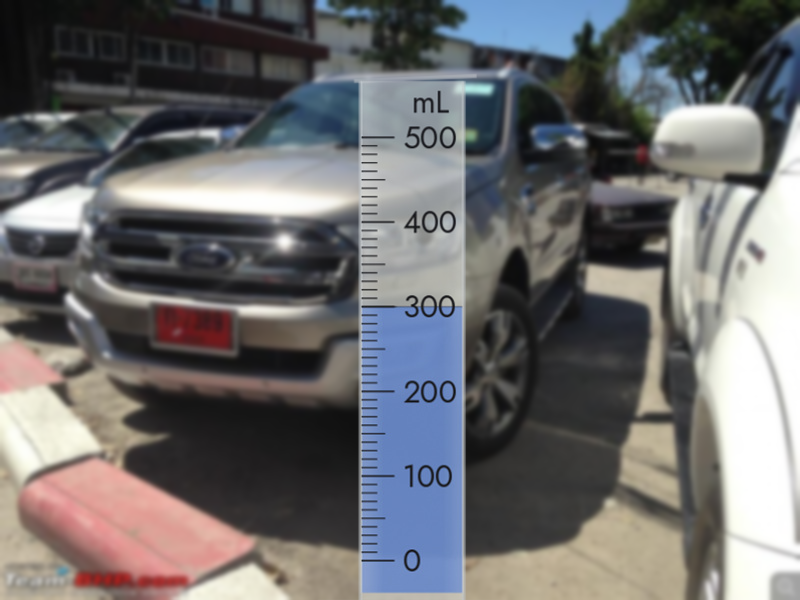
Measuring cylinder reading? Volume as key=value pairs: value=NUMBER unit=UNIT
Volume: value=300 unit=mL
